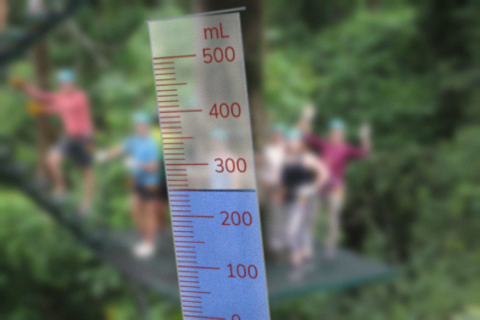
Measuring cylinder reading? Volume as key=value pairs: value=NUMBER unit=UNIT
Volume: value=250 unit=mL
